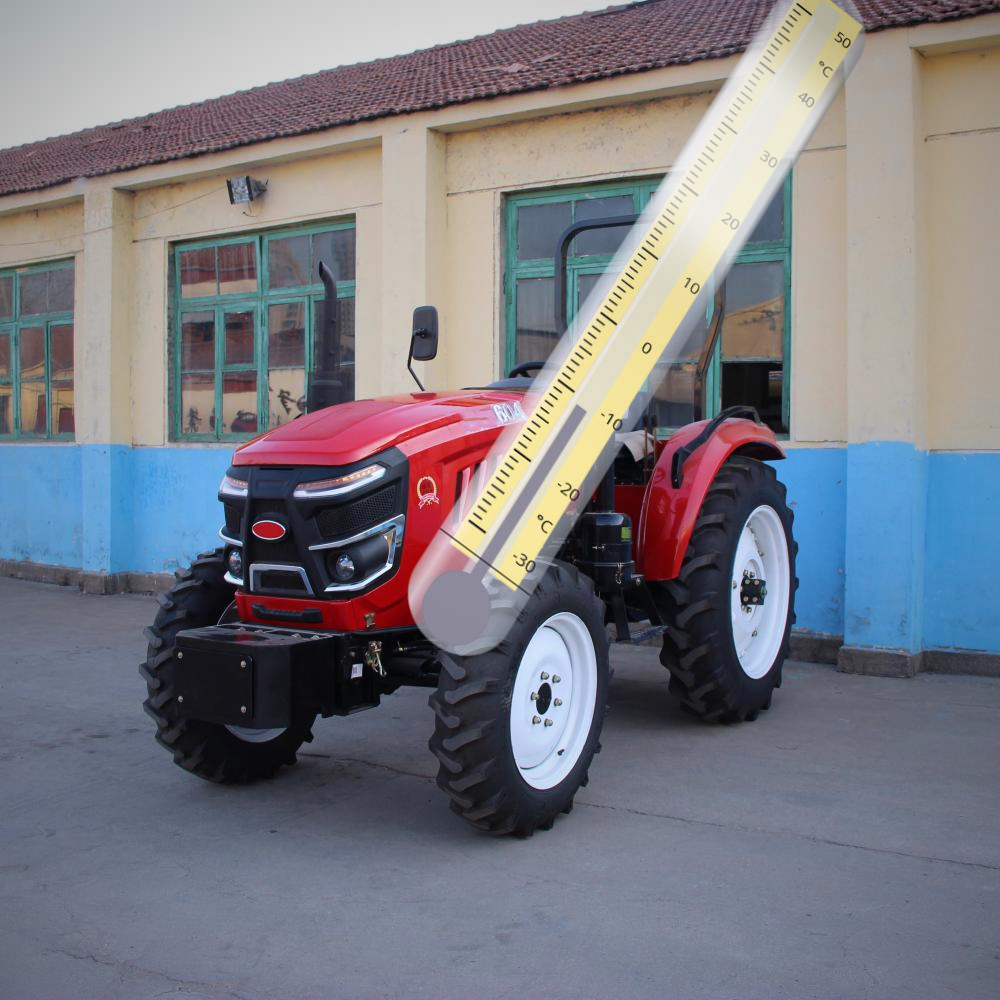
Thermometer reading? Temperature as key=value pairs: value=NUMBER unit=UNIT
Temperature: value=-11 unit=°C
